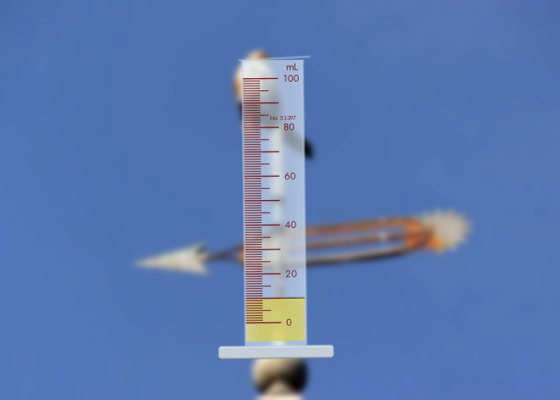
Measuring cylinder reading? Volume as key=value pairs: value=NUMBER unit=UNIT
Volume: value=10 unit=mL
